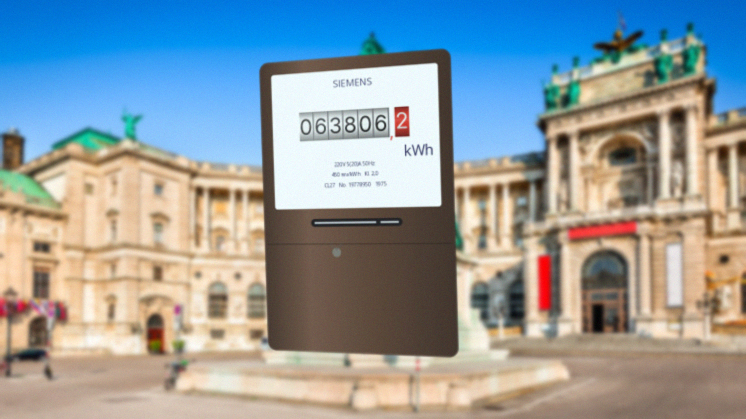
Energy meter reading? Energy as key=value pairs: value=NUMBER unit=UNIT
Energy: value=63806.2 unit=kWh
